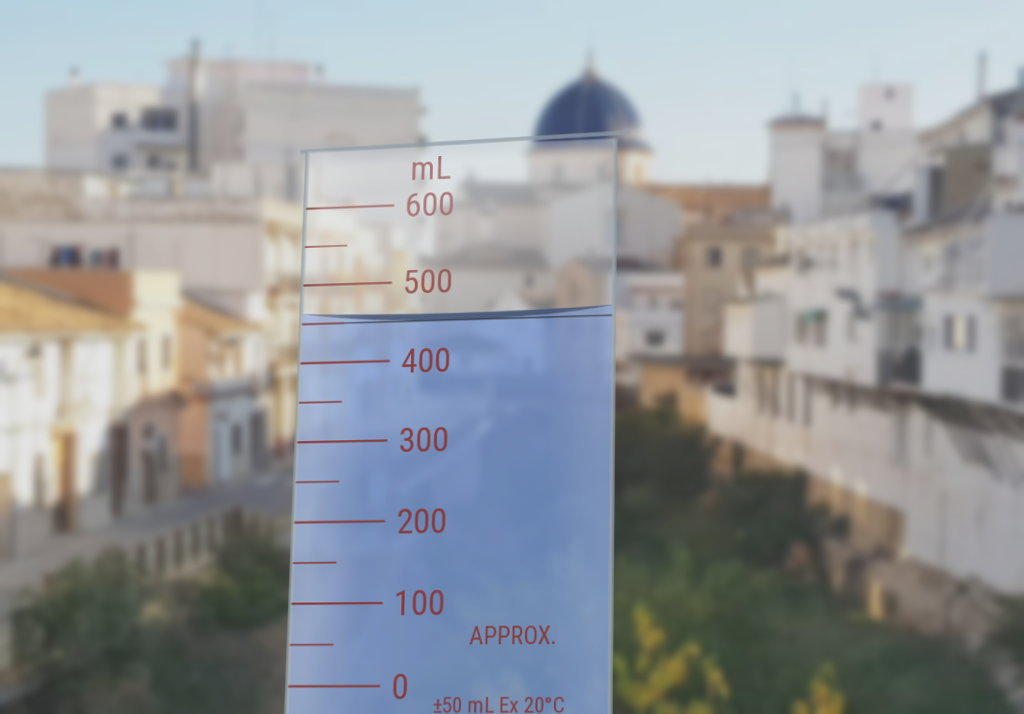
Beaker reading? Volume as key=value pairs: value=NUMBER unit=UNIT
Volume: value=450 unit=mL
